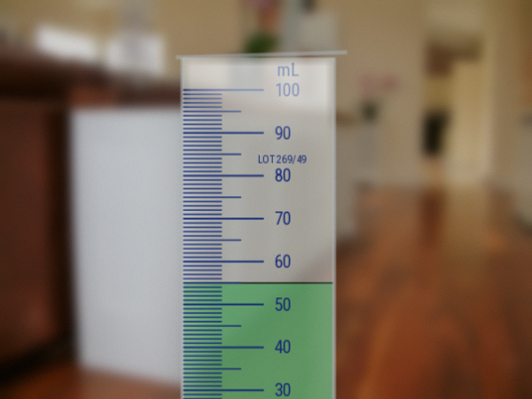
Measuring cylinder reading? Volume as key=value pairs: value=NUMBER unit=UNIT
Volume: value=55 unit=mL
